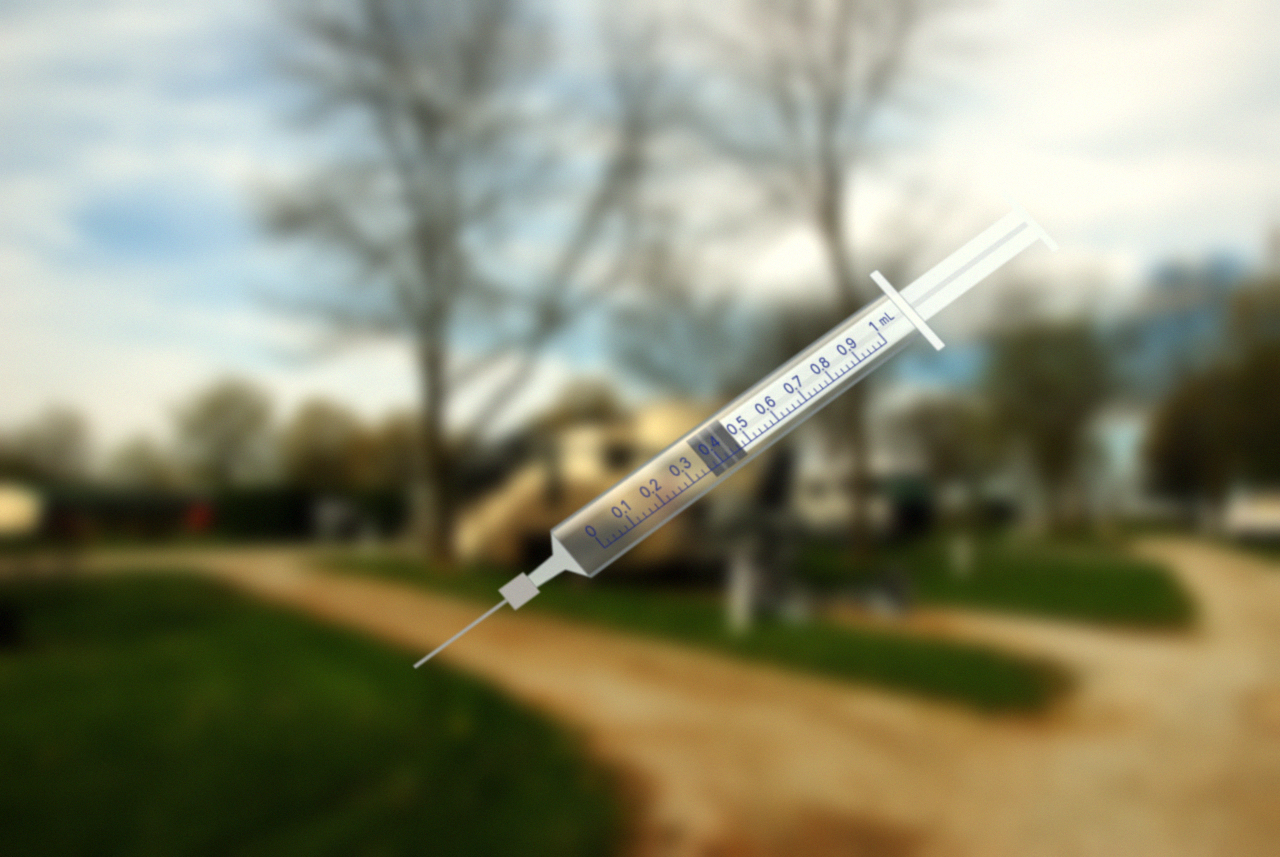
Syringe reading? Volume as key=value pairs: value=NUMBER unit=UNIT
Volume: value=0.36 unit=mL
